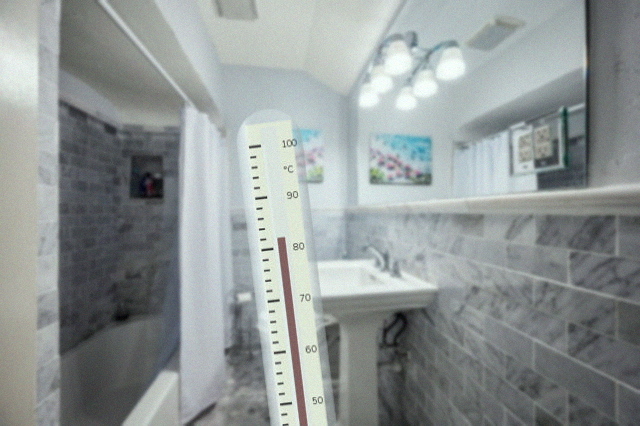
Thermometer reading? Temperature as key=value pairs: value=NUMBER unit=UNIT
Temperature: value=82 unit=°C
